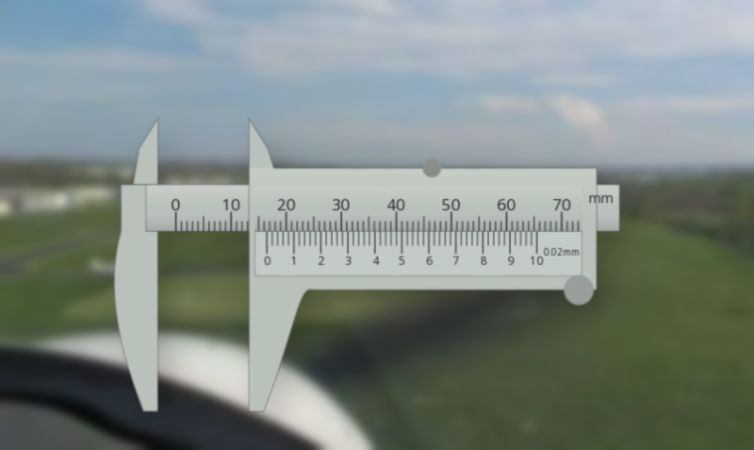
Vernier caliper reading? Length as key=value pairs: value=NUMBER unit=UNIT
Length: value=16.5 unit=mm
